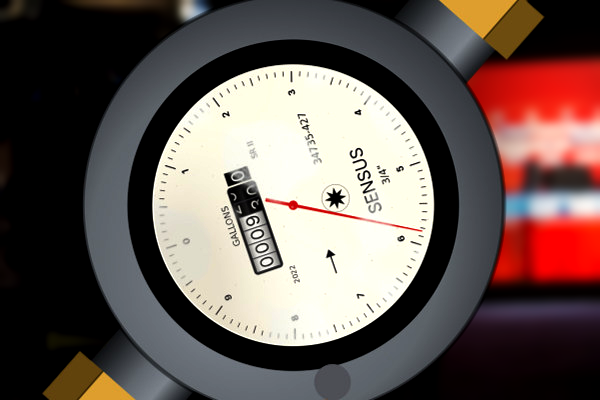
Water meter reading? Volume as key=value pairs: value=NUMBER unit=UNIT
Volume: value=9295.8 unit=gal
